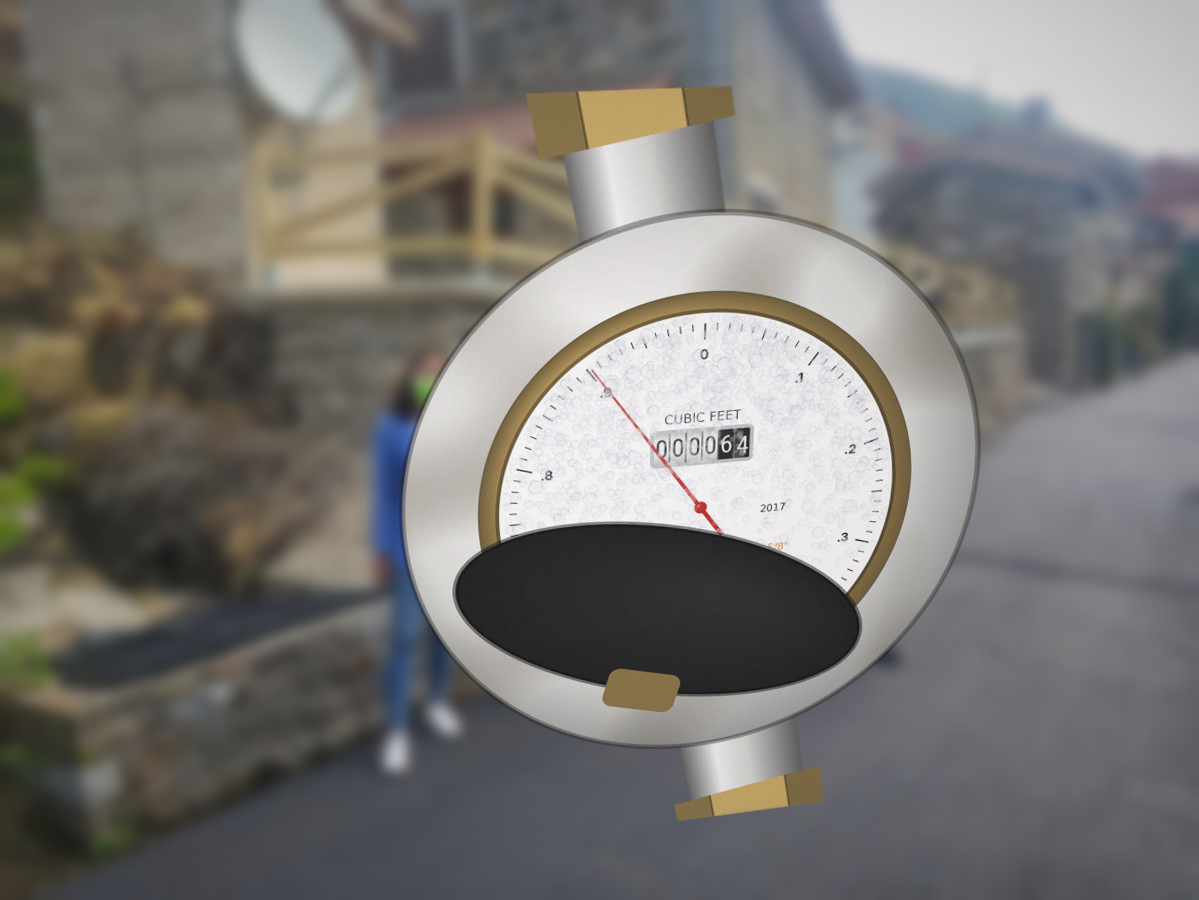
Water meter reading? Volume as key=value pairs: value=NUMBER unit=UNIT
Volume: value=63.90 unit=ft³
